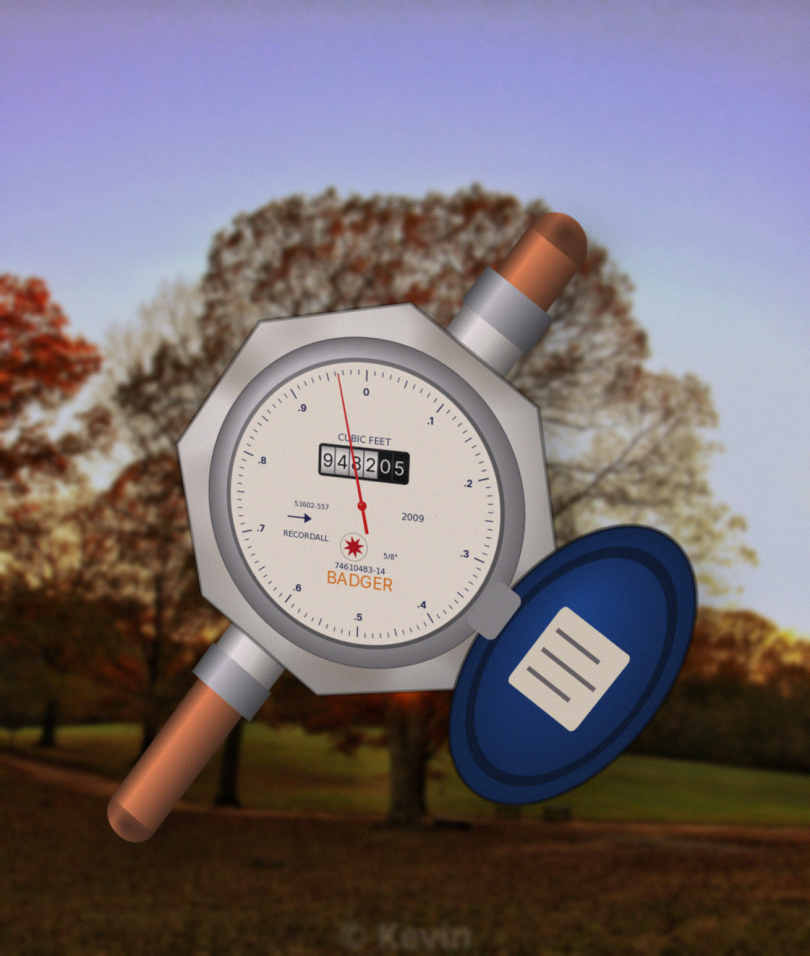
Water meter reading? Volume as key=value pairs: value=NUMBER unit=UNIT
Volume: value=948204.96 unit=ft³
